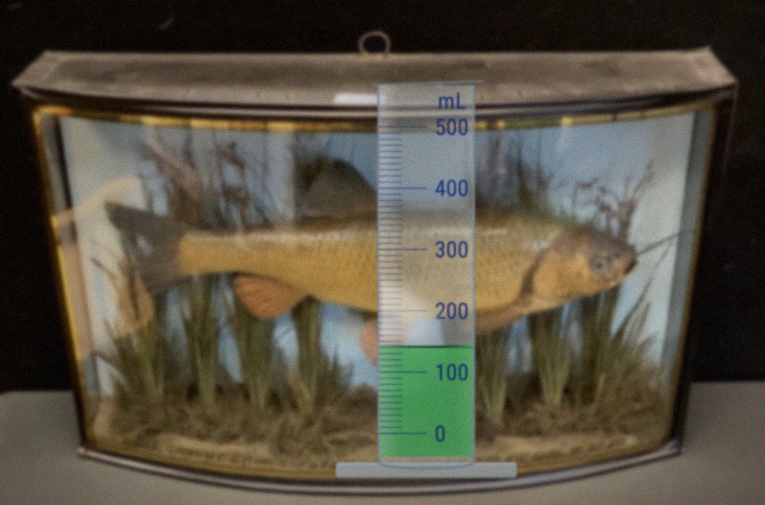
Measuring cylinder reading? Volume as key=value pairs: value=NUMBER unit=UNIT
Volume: value=140 unit=mL
